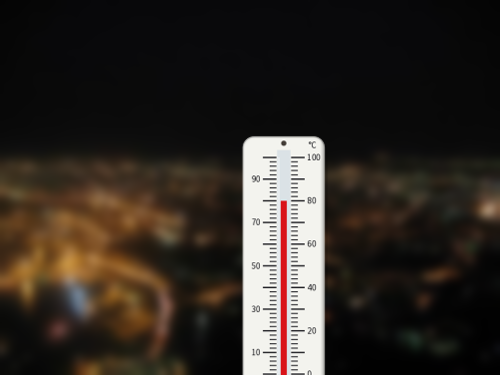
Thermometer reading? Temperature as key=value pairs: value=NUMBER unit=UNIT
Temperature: value=80 unit=°C
